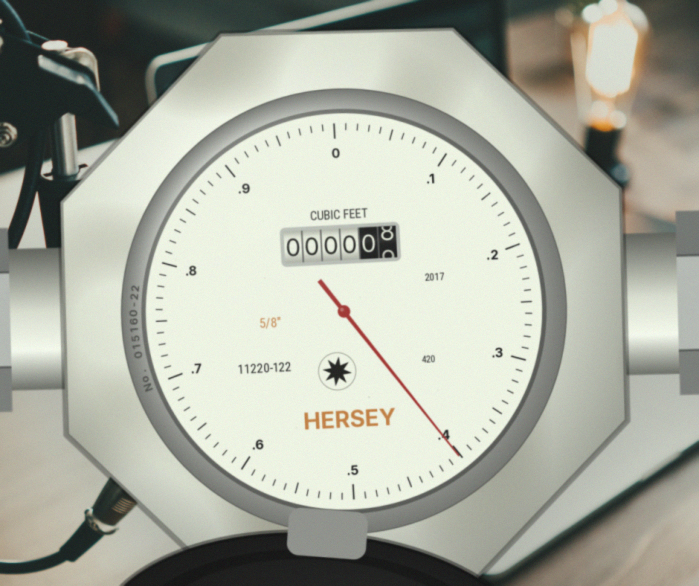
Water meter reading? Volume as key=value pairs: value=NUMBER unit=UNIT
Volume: value=8.40 unit=ft³
